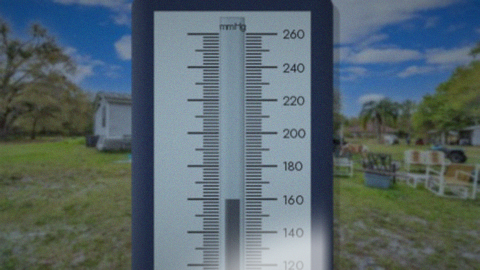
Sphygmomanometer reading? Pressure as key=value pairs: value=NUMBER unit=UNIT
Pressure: value=160 unit=mmHg
